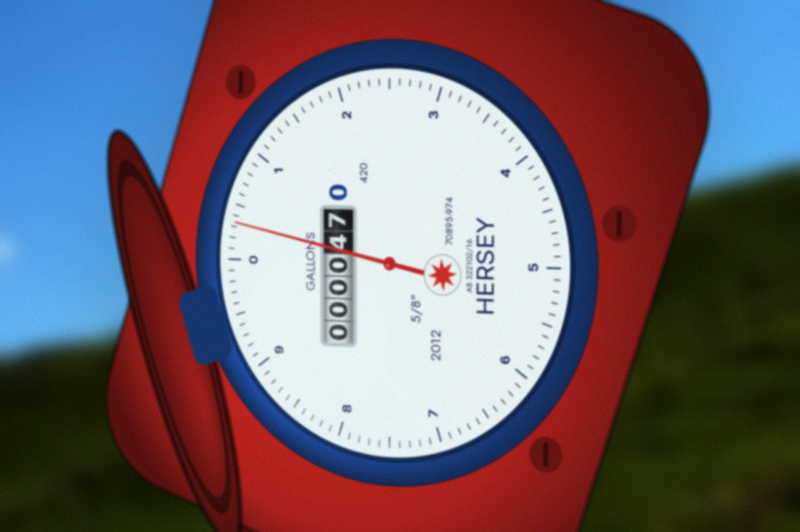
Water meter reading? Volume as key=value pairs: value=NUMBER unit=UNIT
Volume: value=470.3 unit=gal
